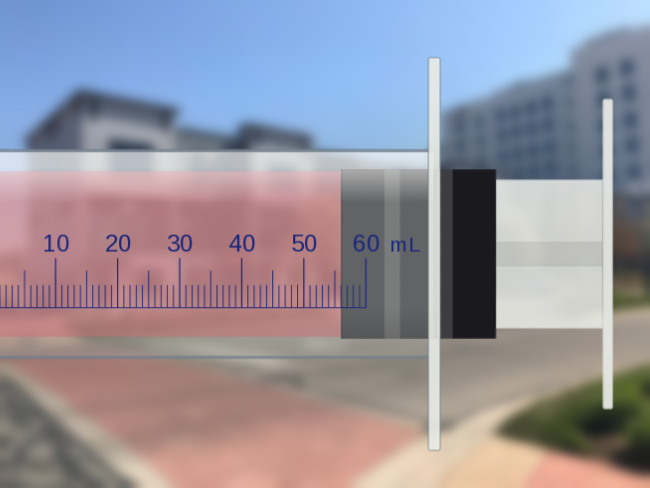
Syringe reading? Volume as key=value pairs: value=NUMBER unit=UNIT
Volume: value=56 unit=mL
